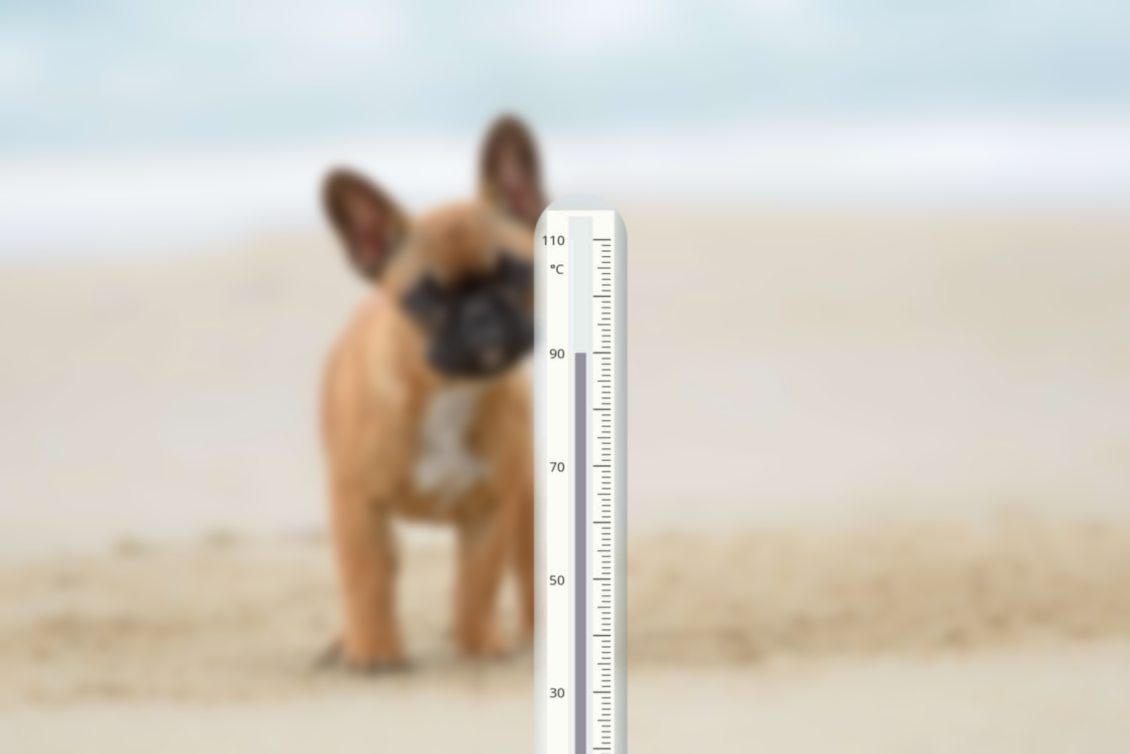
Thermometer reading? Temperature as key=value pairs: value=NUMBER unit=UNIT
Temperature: value=90 unit=°C
